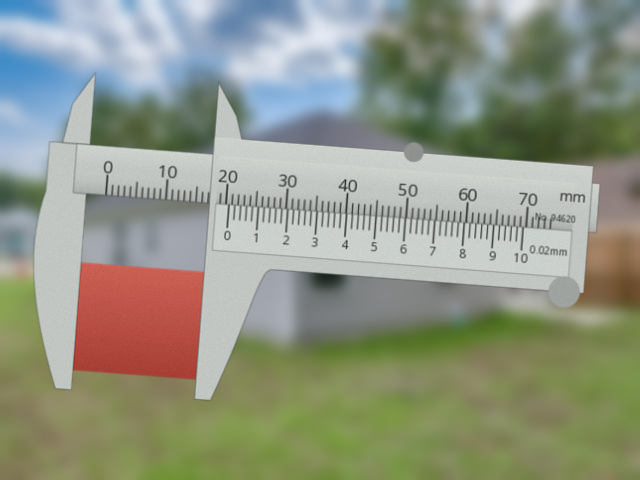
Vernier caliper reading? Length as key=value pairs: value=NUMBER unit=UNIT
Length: value=20.5 unit=mm
